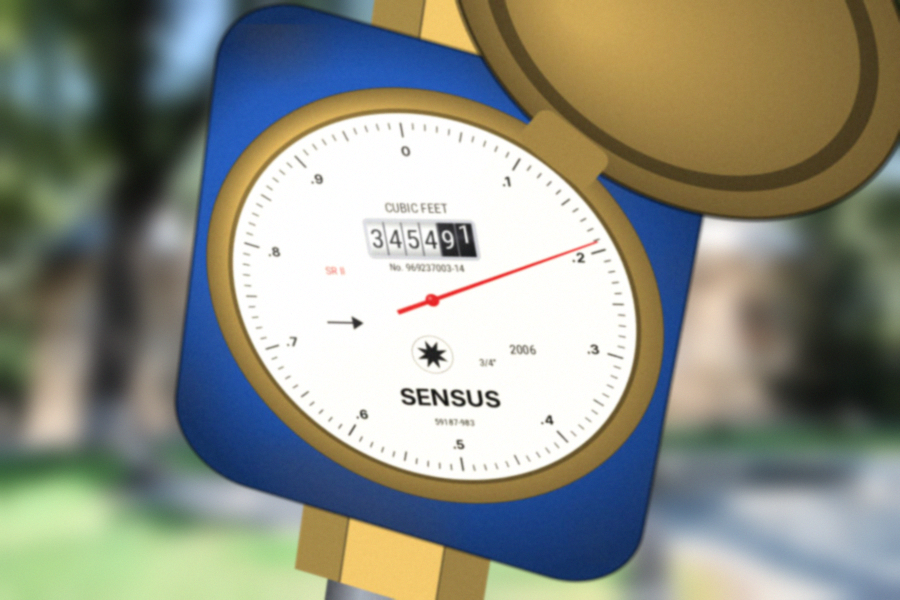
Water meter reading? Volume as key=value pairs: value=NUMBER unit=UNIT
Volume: value=345491.19 unit=ft³
